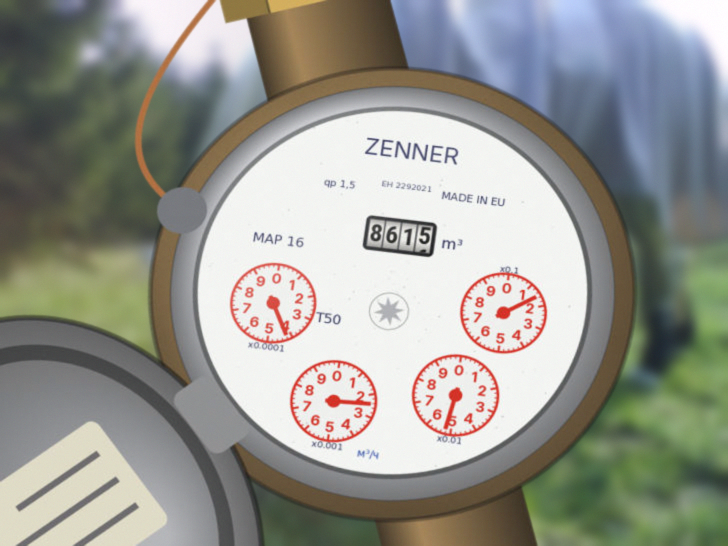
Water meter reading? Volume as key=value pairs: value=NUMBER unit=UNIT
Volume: value=8615.1524 unit=m³
